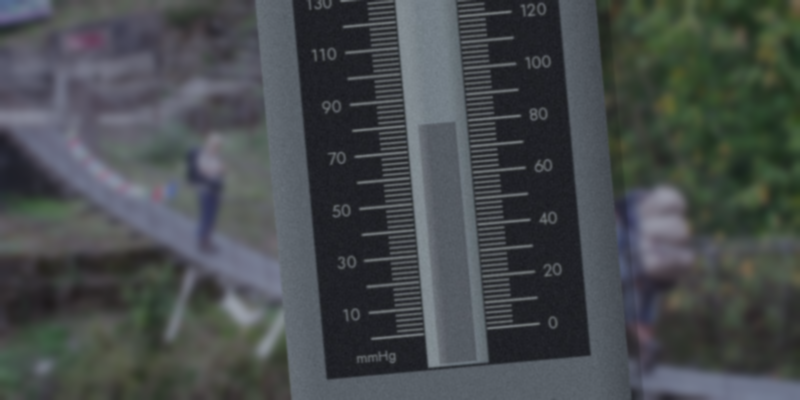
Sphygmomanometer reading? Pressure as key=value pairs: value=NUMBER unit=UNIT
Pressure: value=80 unit=mmHg
